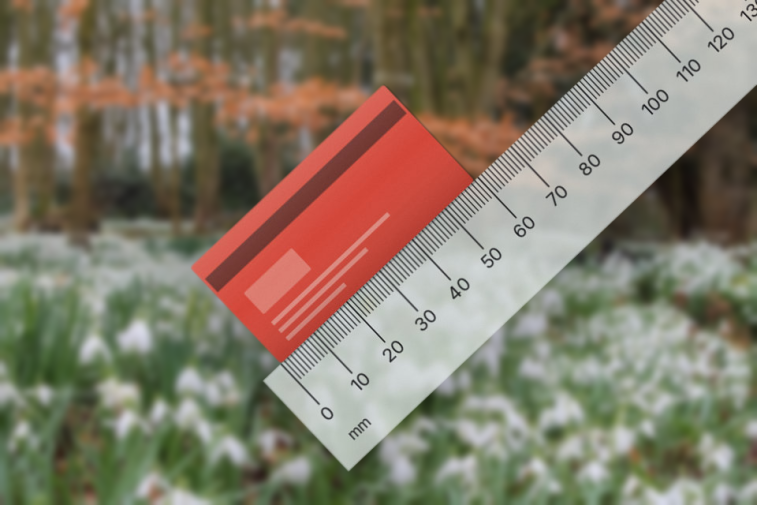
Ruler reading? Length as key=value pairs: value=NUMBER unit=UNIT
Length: value=59 unit=mm
